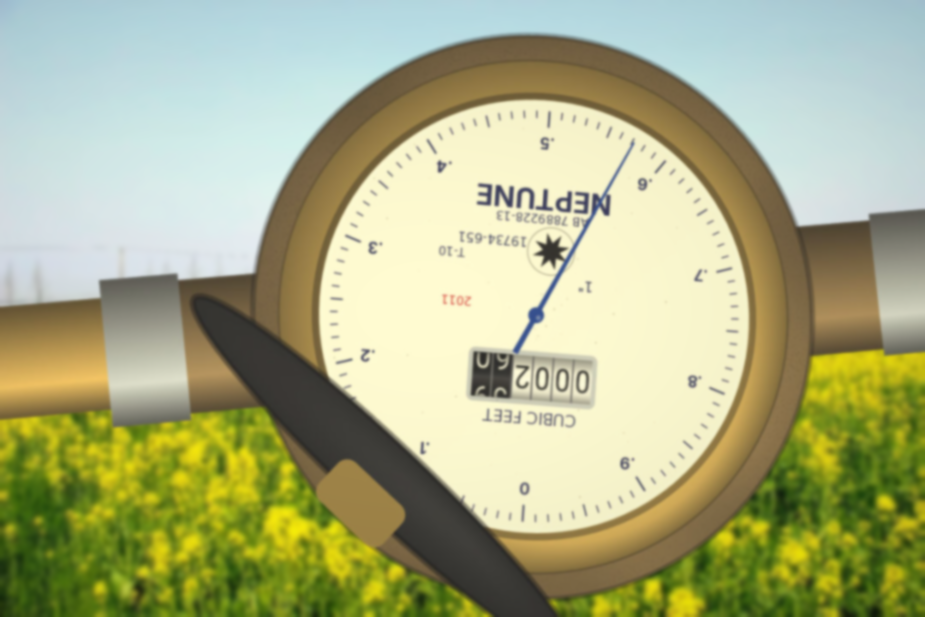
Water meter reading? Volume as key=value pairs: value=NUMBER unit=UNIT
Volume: value=259.57 unit=ft³
